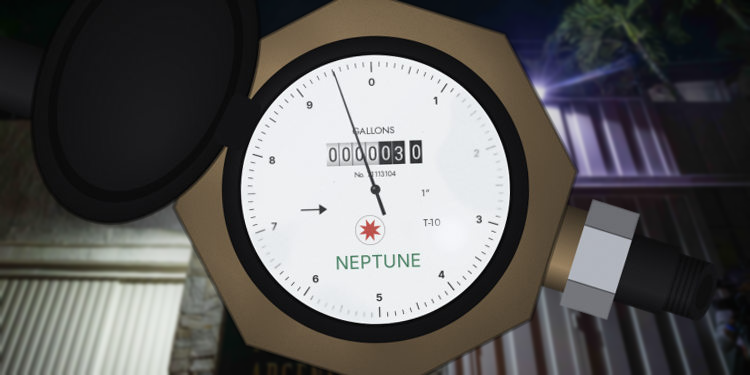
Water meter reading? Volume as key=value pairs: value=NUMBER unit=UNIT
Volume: value=29.5 unit=gal
